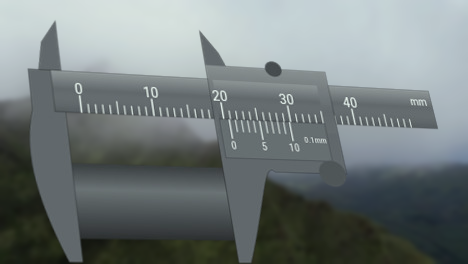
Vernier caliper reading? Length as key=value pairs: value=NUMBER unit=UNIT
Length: value=20.8 unit=mm
